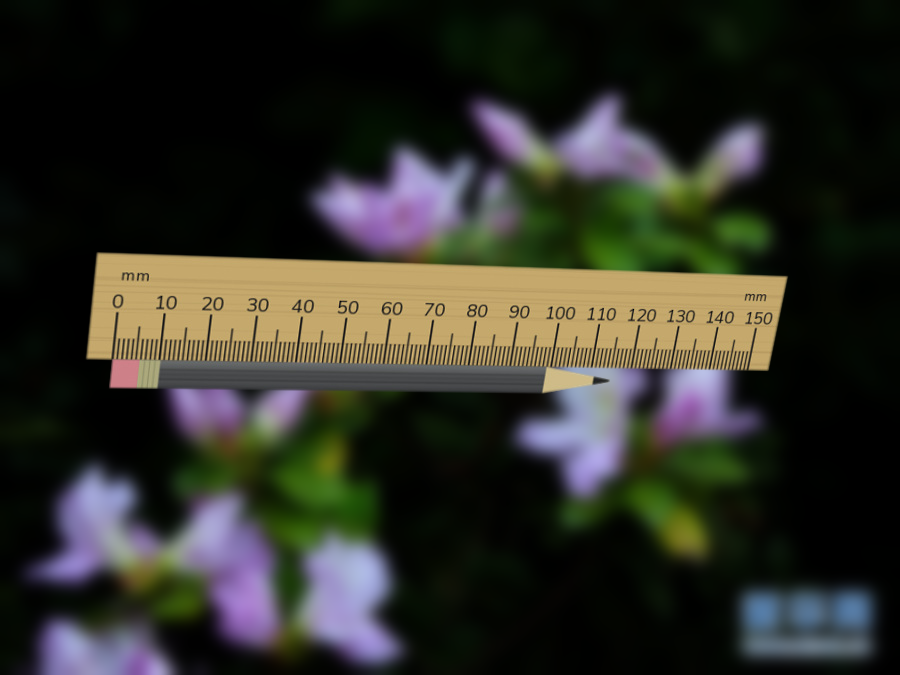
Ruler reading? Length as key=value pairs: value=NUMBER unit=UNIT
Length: value=115 unit=mm
